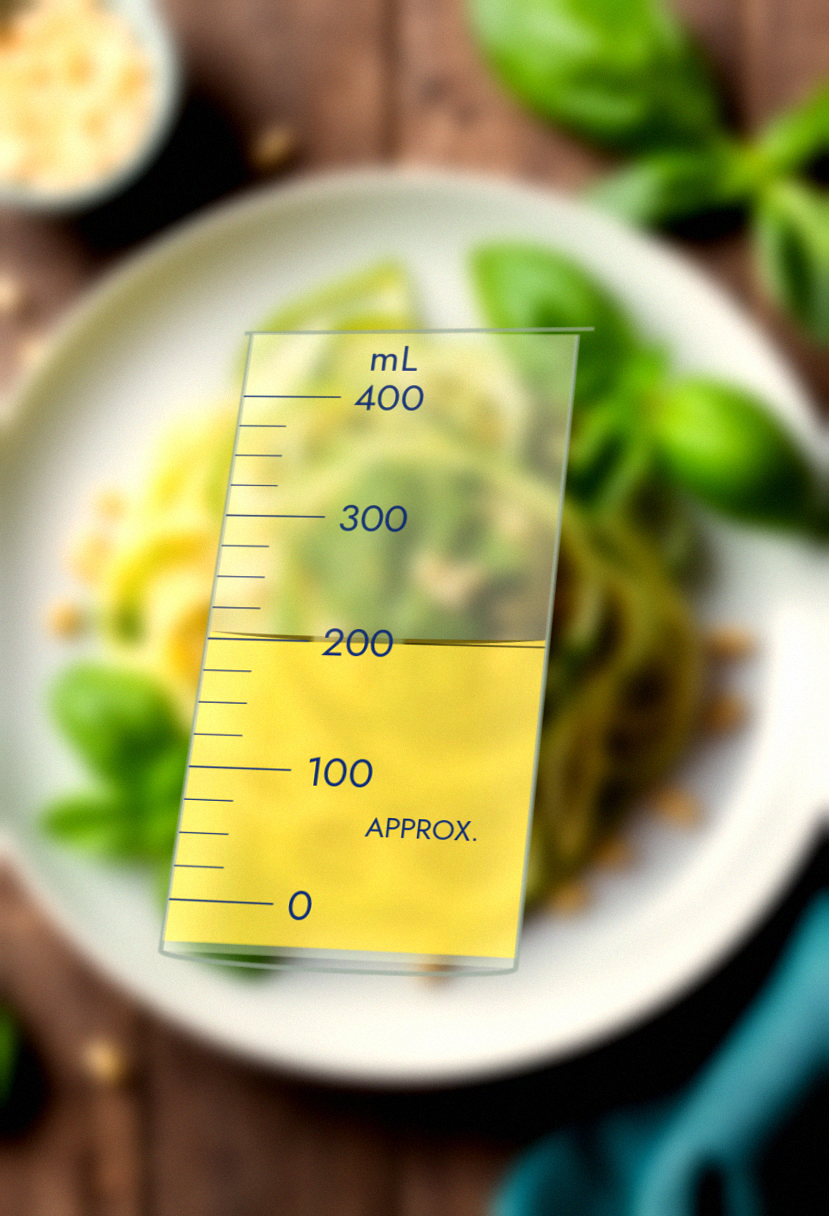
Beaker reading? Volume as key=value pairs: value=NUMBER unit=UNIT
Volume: value=200 unit=mL
